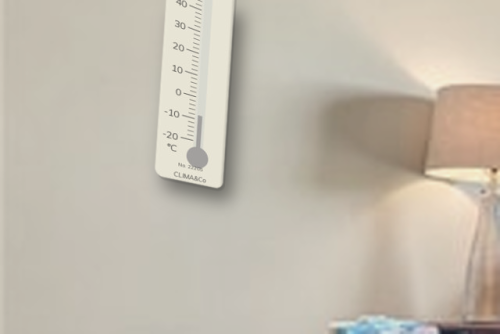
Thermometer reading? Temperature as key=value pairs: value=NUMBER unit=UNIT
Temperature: value=-8 unit=°C
